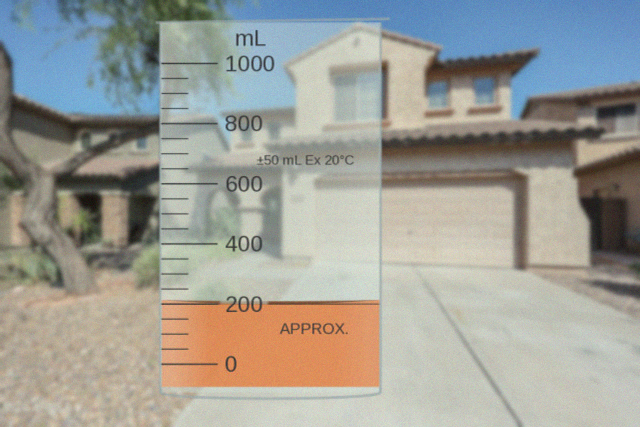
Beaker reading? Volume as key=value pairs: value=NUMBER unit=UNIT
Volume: value=200 unit=mL
